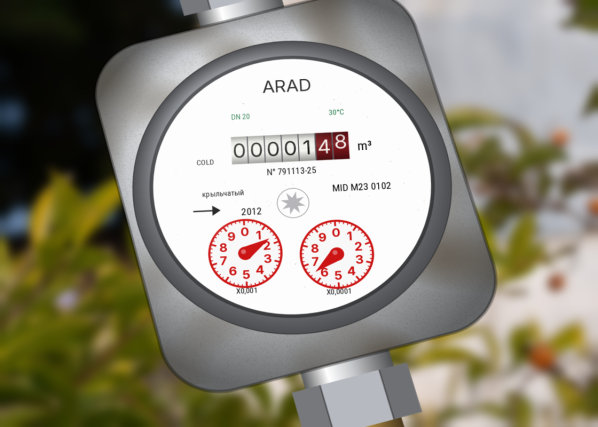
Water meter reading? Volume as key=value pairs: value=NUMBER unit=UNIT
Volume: value=1.4816 unit=m³
